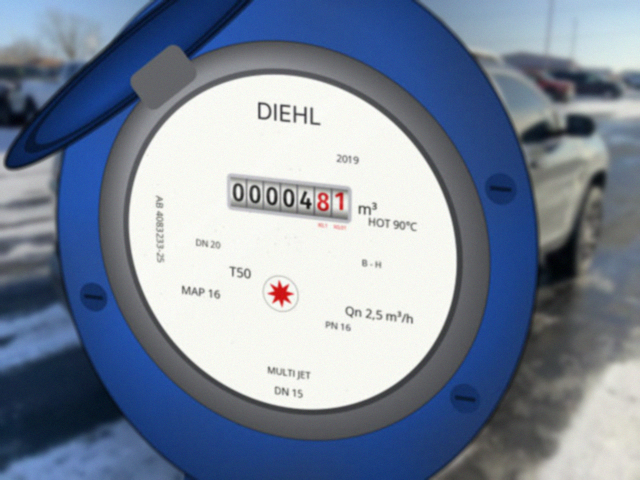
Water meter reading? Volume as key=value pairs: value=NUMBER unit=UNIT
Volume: value=4.81 unit=m³
